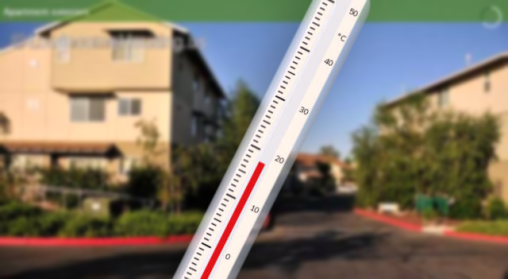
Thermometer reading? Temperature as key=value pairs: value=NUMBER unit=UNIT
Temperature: value=18 unit=°C
